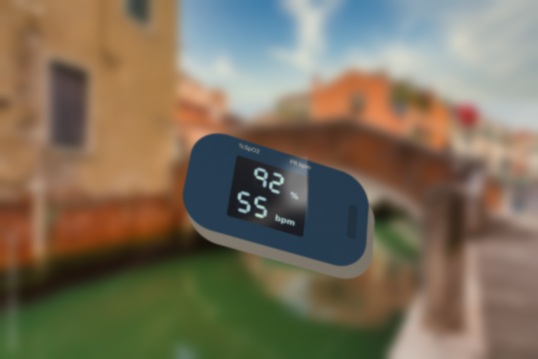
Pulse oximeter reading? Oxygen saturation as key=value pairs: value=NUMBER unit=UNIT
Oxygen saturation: value=92 unit=%
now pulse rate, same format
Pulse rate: value=55 unit=bpm
